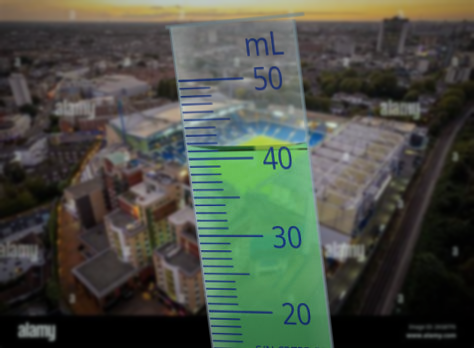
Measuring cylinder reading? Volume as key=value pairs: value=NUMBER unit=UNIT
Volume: value=41 unit=mL
